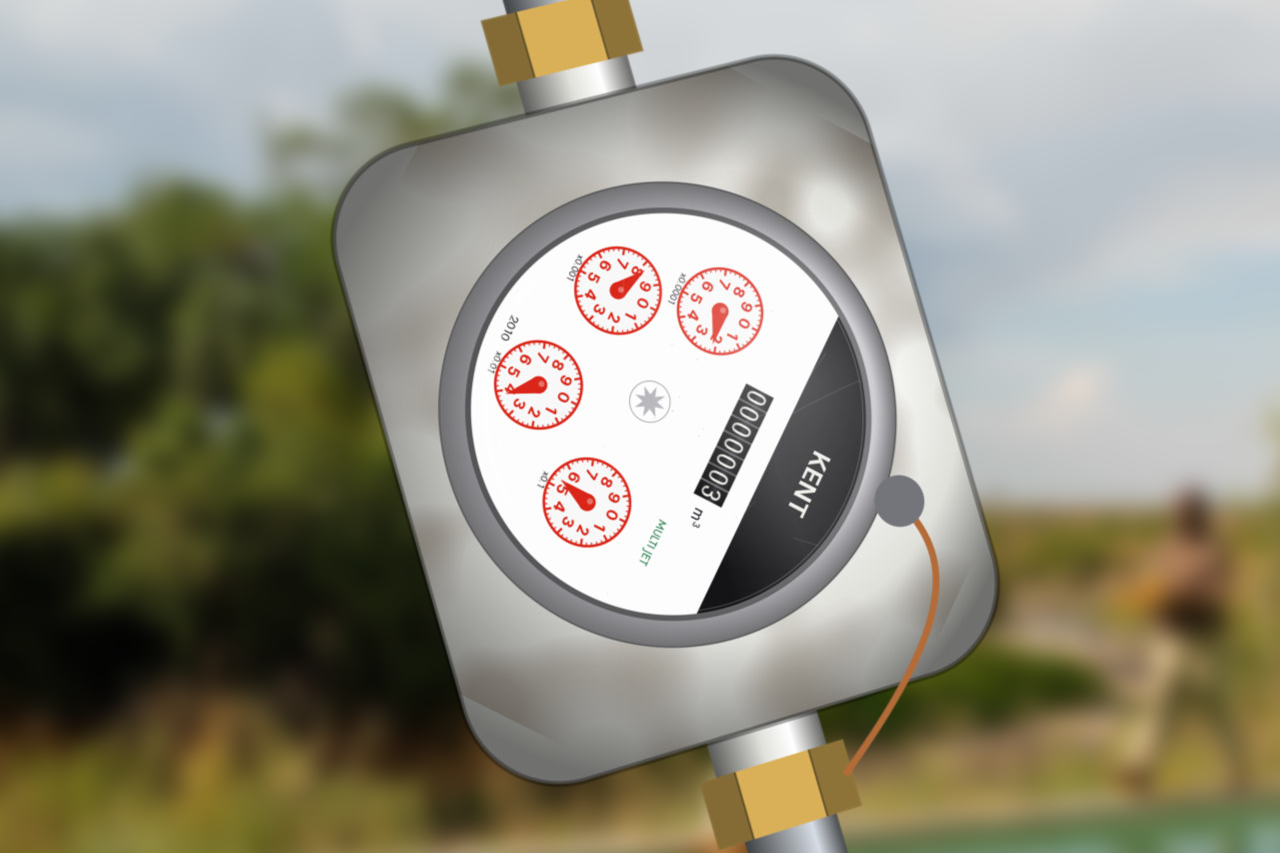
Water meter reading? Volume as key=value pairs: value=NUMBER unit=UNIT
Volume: value=3.5382 unit=m³
